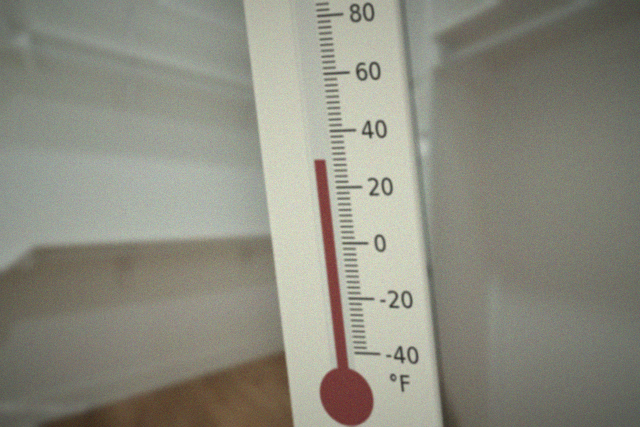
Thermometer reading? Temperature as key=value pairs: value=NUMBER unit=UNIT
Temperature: value=30 unit=°F
